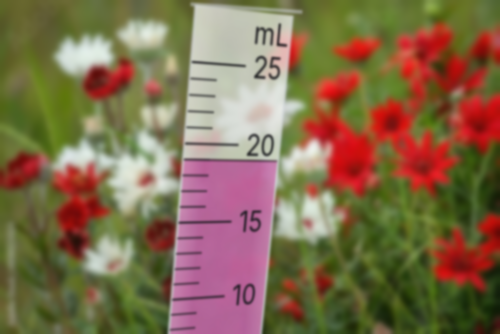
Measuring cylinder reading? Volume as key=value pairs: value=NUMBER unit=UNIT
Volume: value=19 unit=mL
